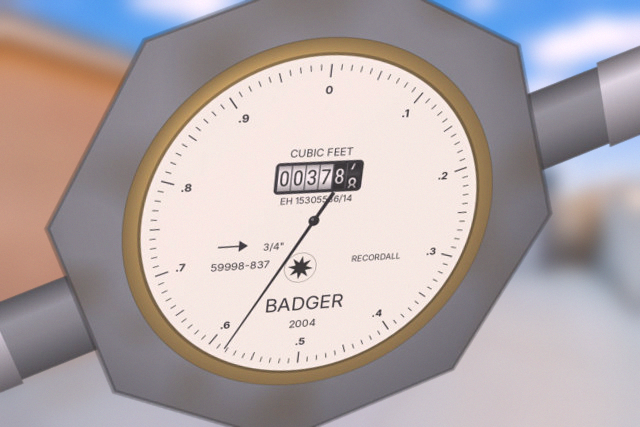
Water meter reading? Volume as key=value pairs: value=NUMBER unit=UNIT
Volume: value=3787.58 unit=ft³
